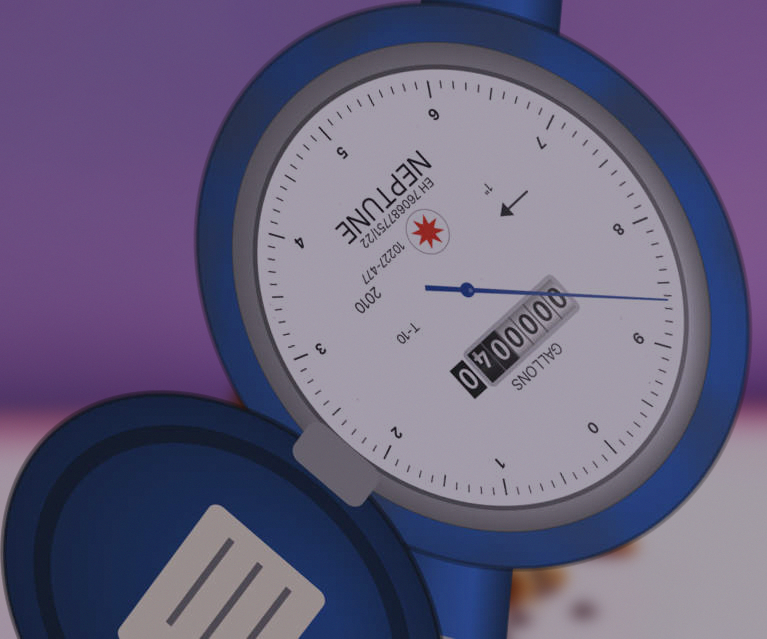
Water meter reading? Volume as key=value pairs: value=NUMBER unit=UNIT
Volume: value=38.6 unit=gal
